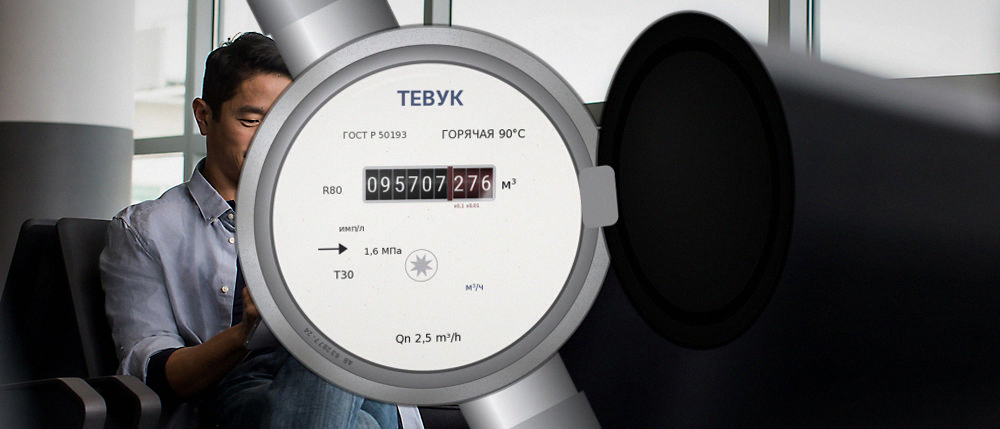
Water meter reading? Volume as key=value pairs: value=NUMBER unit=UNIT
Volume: value=95707.276 unit=m³
